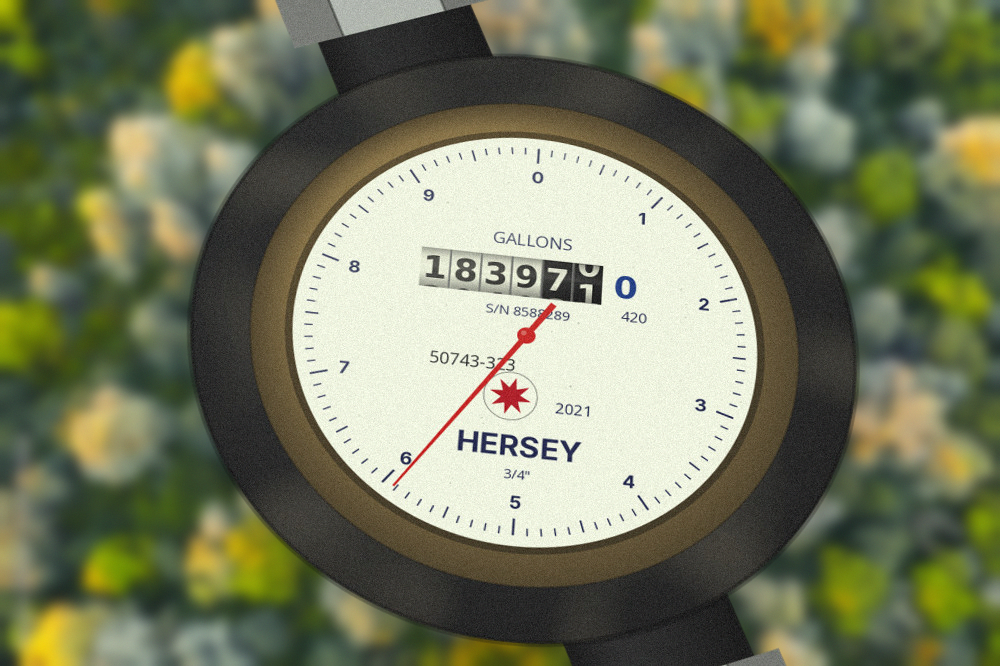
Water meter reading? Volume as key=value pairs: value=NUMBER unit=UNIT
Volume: value=1839705.9 unit=gal
